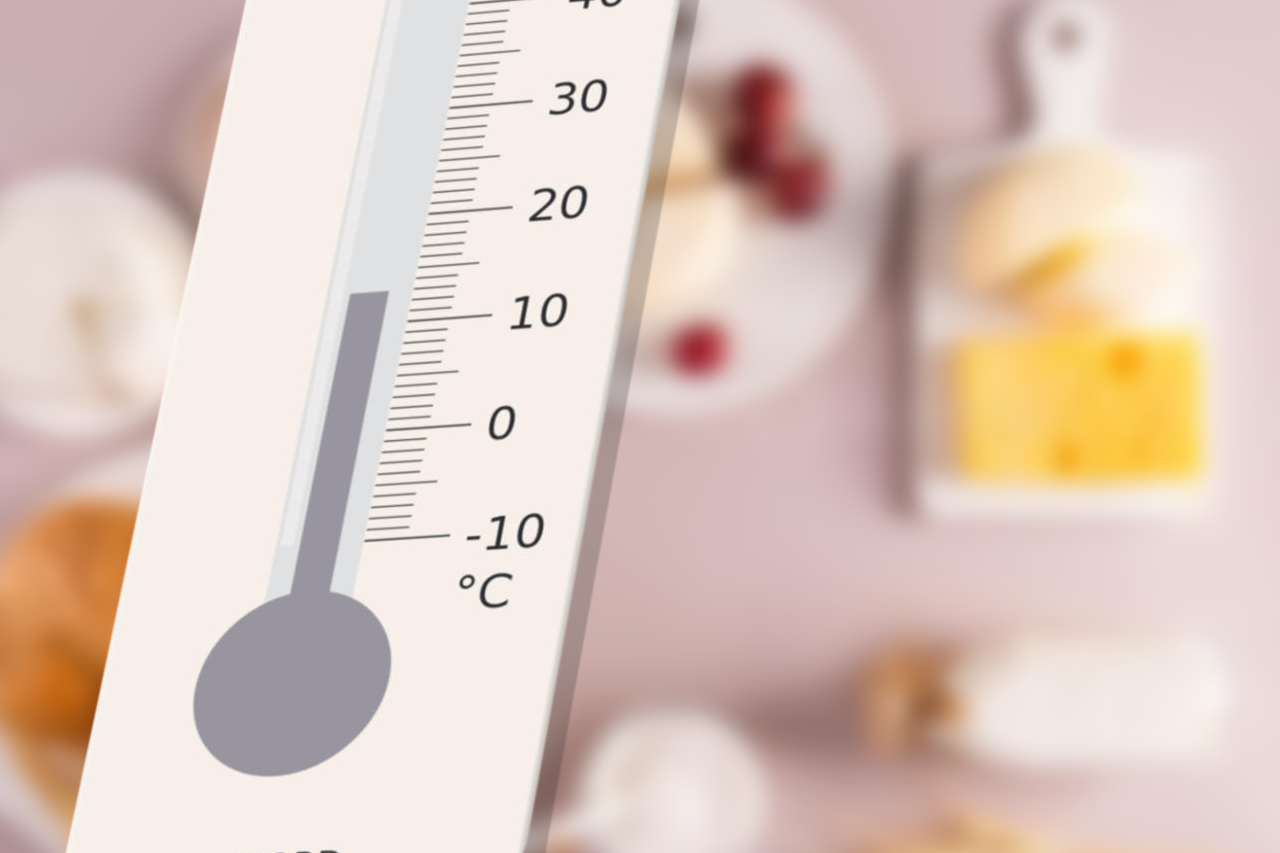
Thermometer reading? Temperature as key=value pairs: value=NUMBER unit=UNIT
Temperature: value=13 unit=°C
